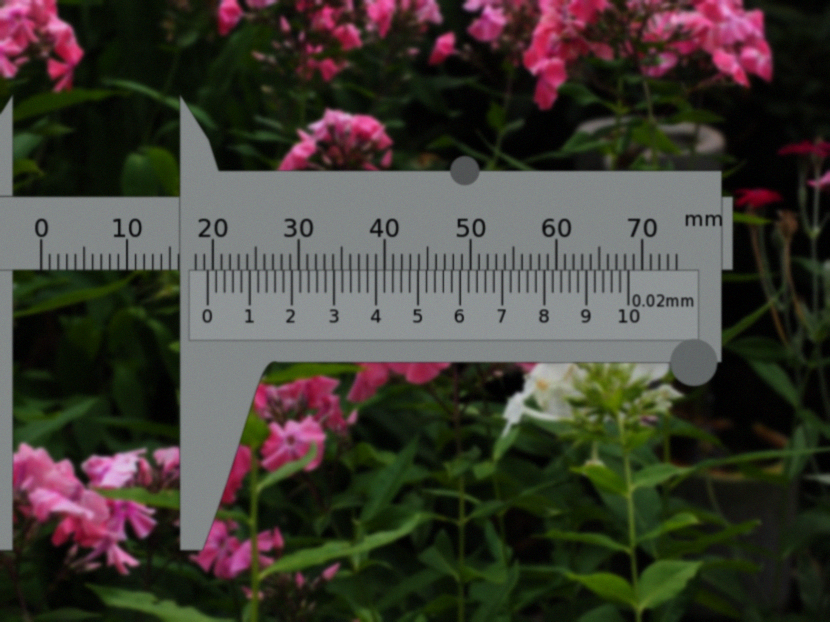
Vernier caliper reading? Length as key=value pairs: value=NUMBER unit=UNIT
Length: value=19.4 unit=mm
